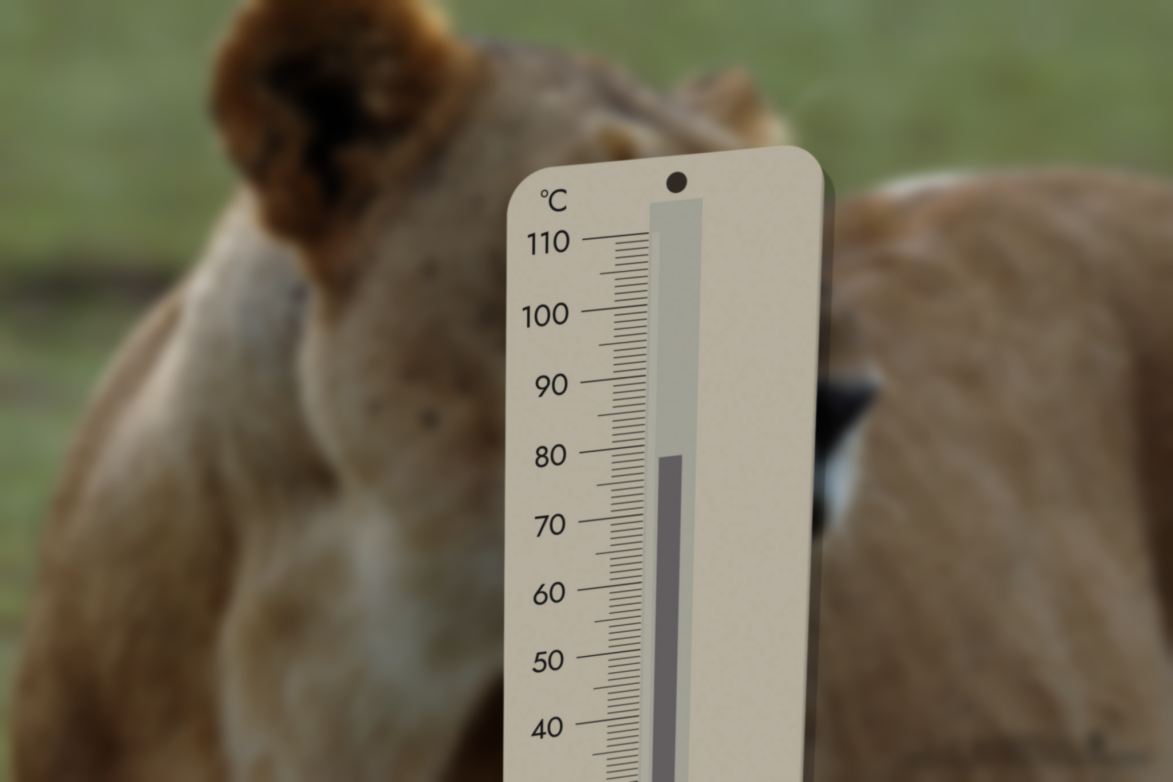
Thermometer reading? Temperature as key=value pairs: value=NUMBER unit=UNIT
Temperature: value=78 unit=°C
